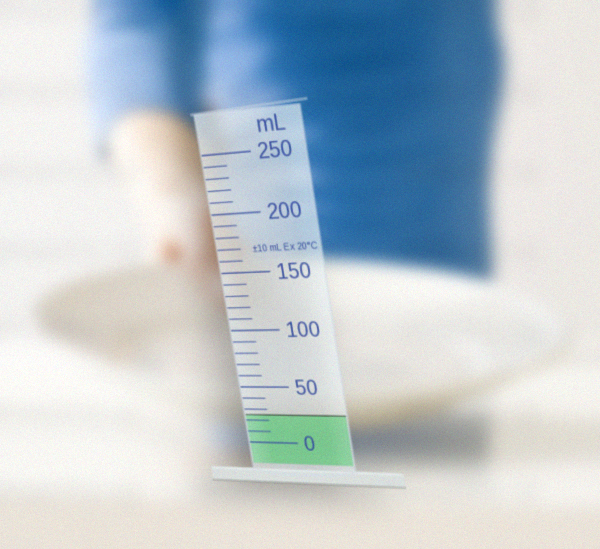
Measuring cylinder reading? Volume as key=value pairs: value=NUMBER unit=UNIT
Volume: value=25 unit=mL
